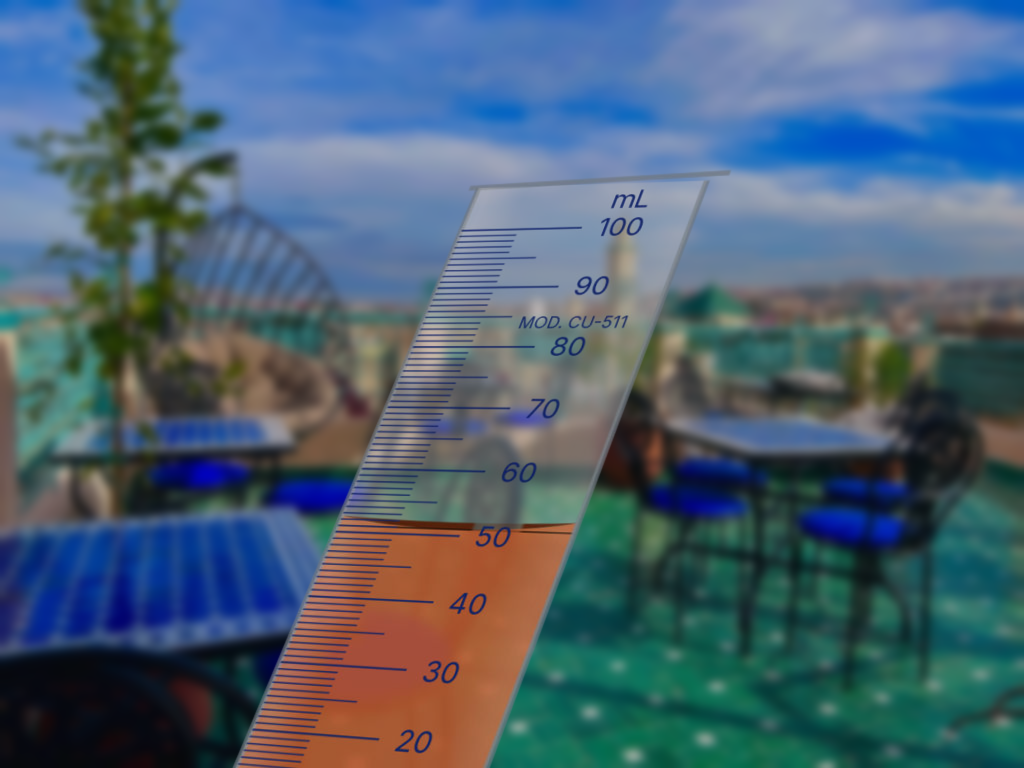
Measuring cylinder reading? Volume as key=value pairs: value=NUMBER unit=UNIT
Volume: value=51 unit=mL
